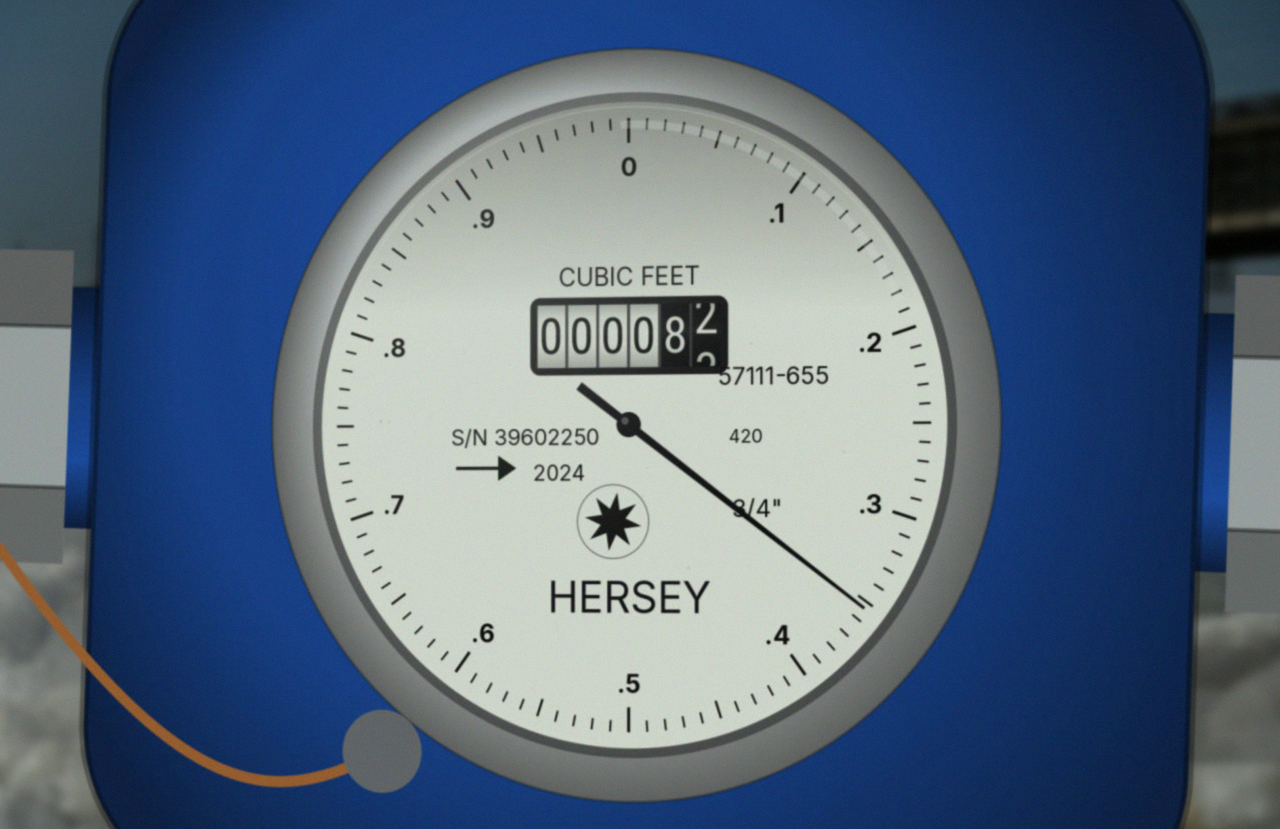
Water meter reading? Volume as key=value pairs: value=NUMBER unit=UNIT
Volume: value=82.35 unit=ft³
